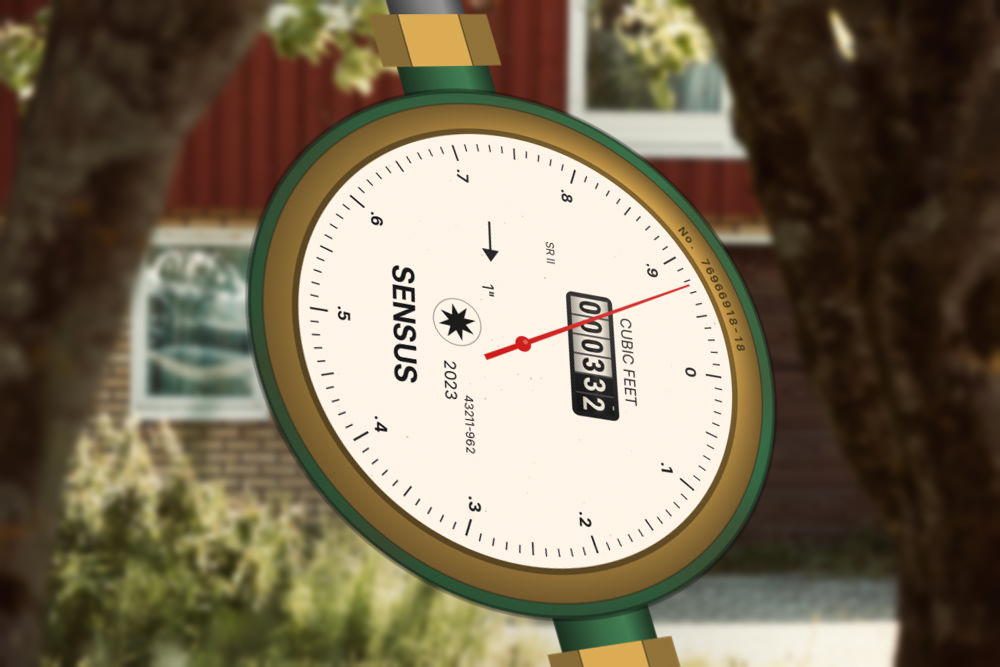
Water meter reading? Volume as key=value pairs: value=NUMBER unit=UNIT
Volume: value=331.92 unit=ft³
